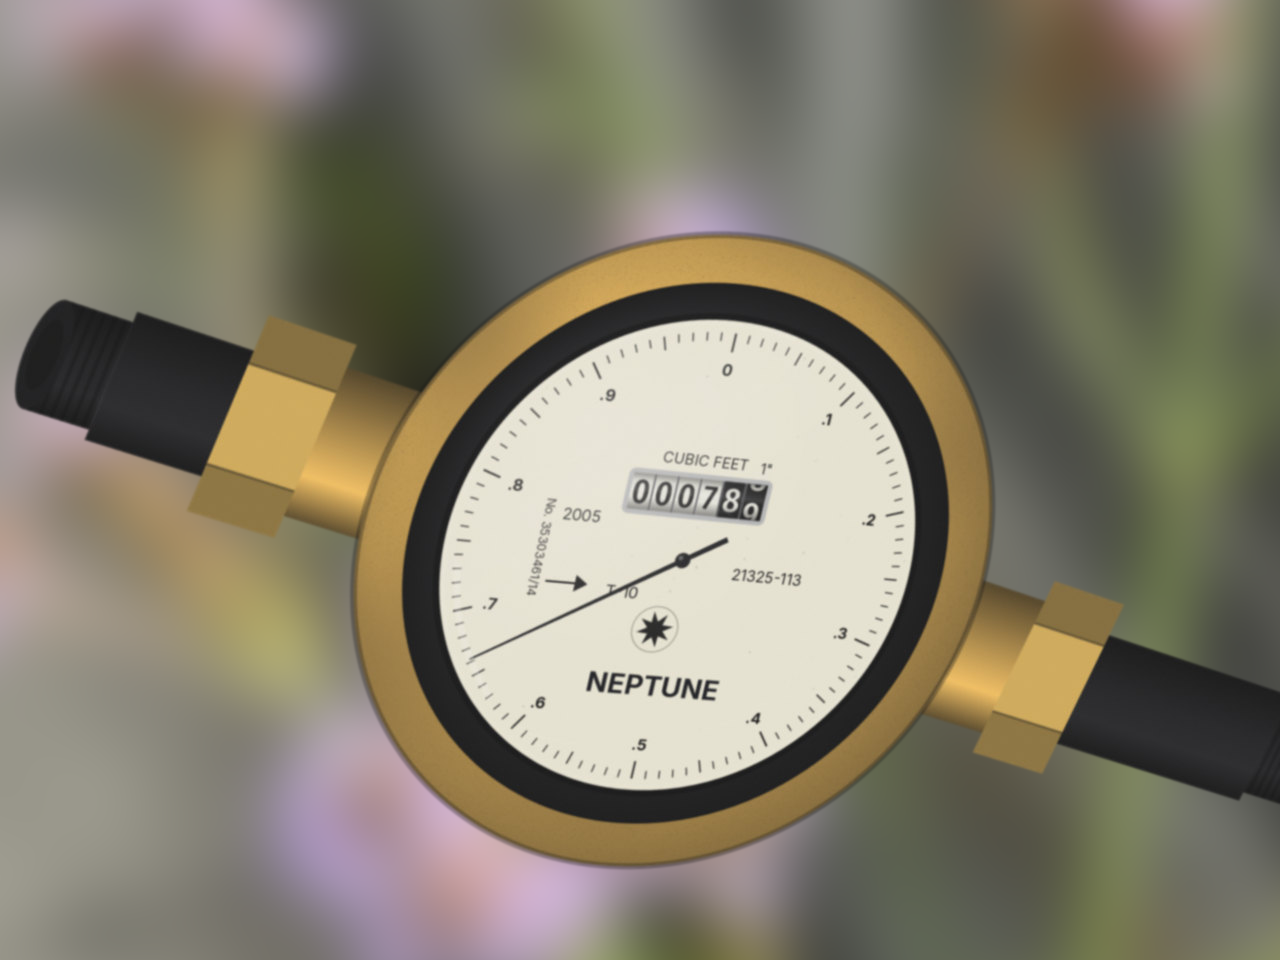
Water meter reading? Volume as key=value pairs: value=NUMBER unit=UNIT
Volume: value=788.66 unit=ft³
